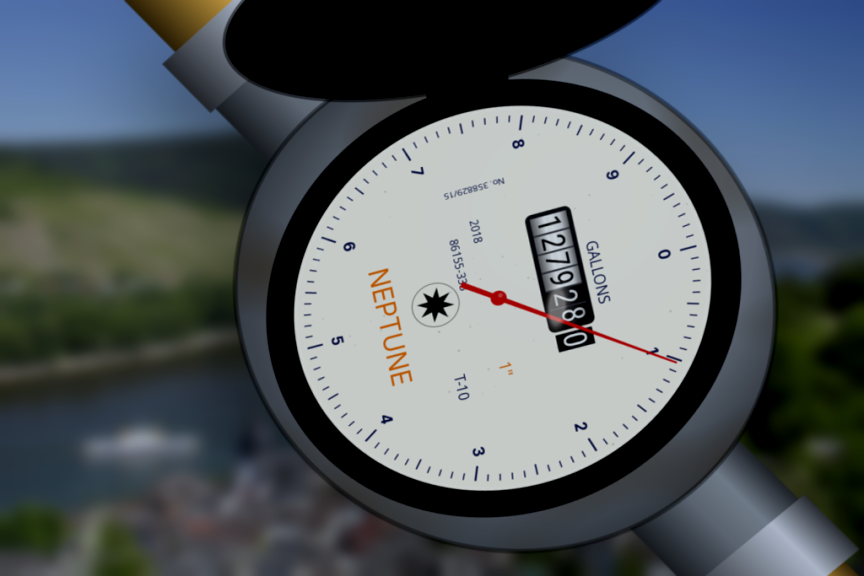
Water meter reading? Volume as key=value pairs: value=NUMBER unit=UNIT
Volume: value=1279281.0 unit=gal
